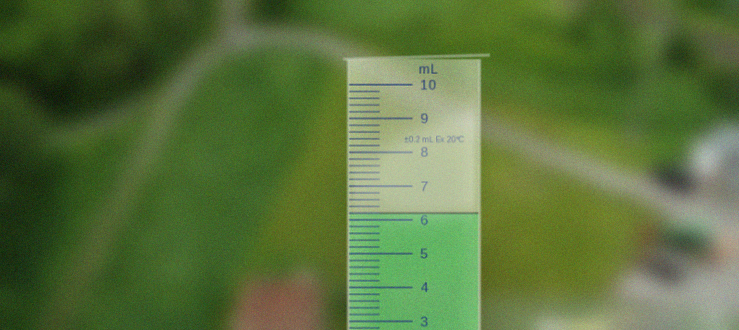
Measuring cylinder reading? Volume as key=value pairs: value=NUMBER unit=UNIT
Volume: value=6.2 unit=mL
